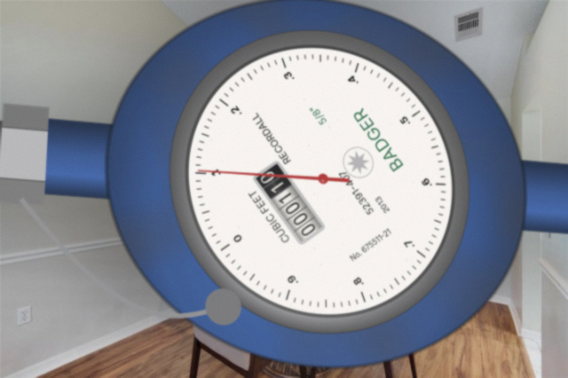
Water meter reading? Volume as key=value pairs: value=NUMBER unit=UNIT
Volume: value=110.10 unit=ft³
